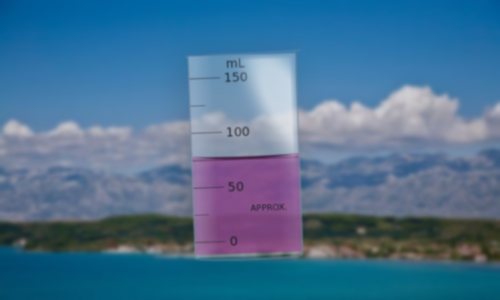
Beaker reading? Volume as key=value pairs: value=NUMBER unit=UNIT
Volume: value=75 unit=mL
